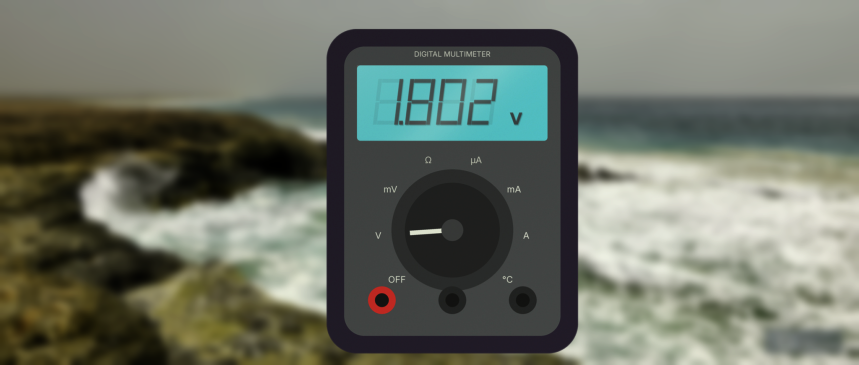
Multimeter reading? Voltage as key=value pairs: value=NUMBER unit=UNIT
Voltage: value=1.802 unit=V
